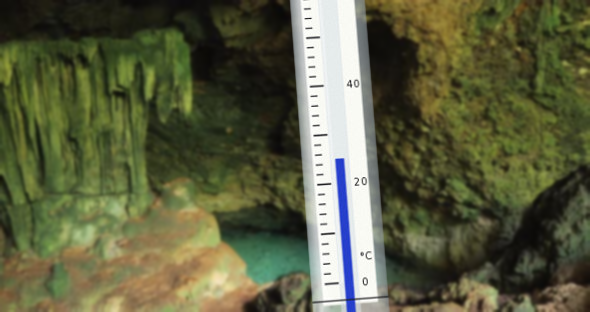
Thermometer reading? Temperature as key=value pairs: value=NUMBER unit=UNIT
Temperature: value=25 unit=°C
